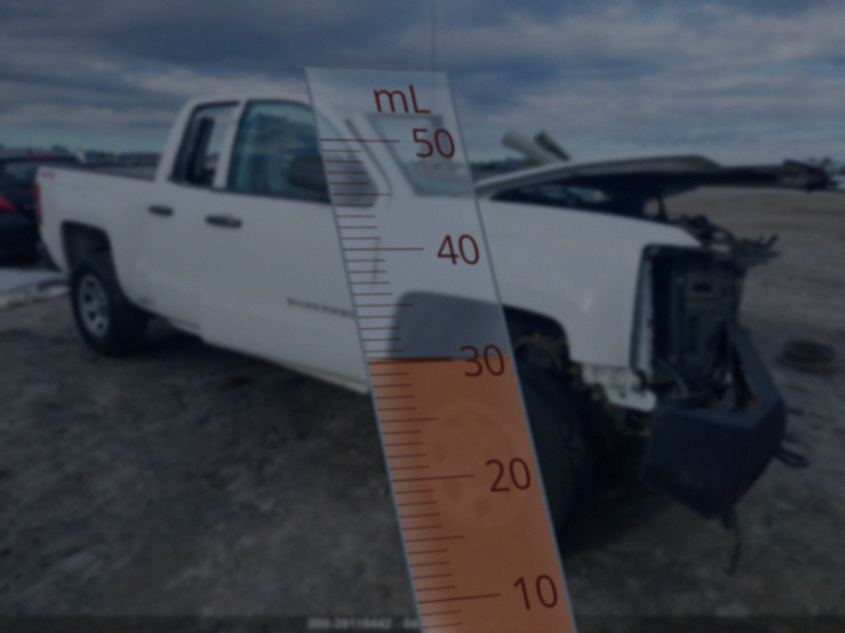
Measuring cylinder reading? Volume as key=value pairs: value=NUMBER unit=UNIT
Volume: value=30 unit=mL
